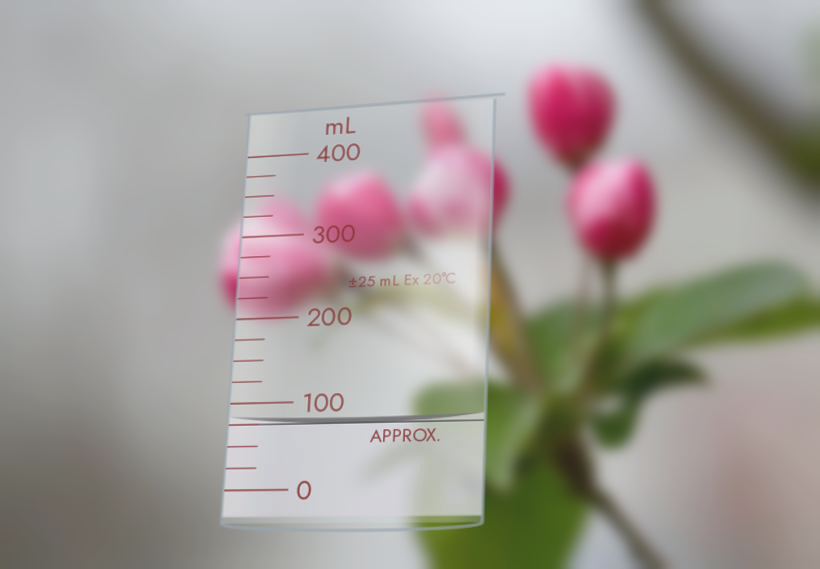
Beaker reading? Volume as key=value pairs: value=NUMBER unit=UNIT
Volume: value=75 unit=mL
